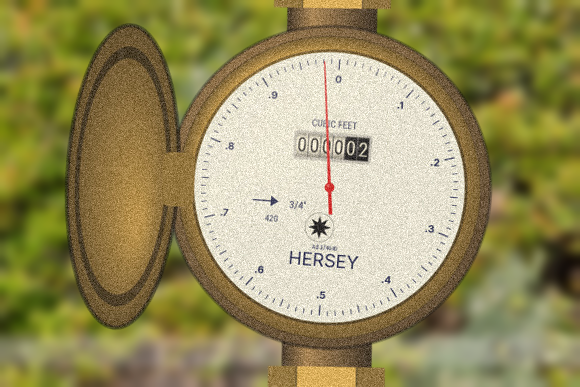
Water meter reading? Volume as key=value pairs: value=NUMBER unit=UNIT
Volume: value=1.98 unit=ft³
